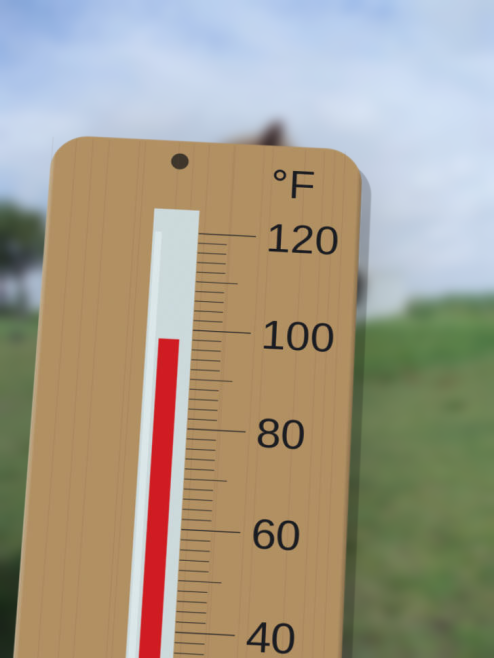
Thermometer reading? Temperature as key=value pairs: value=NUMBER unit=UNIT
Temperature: value=98 unit=°F
